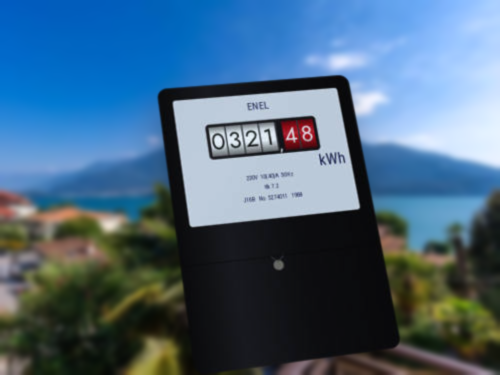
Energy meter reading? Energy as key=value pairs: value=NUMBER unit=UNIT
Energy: value=321.48 unit=kWh
